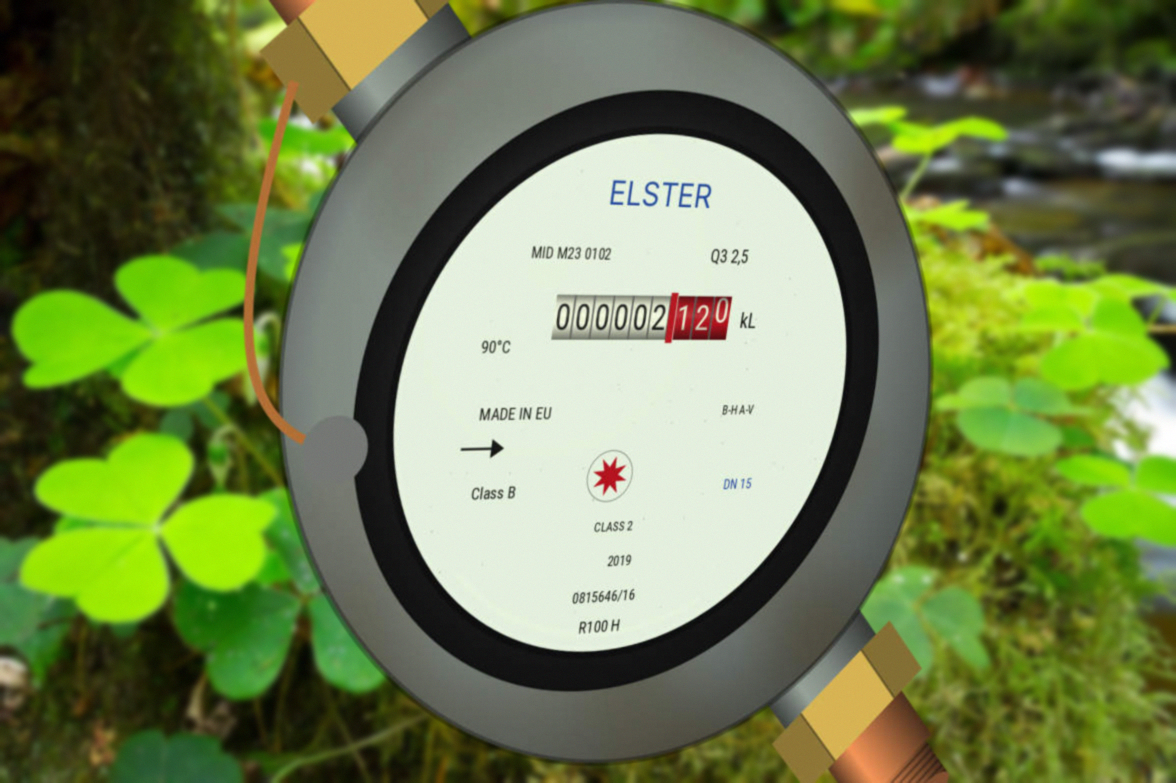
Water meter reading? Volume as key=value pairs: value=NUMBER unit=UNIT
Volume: value=2.120 unit=kL
